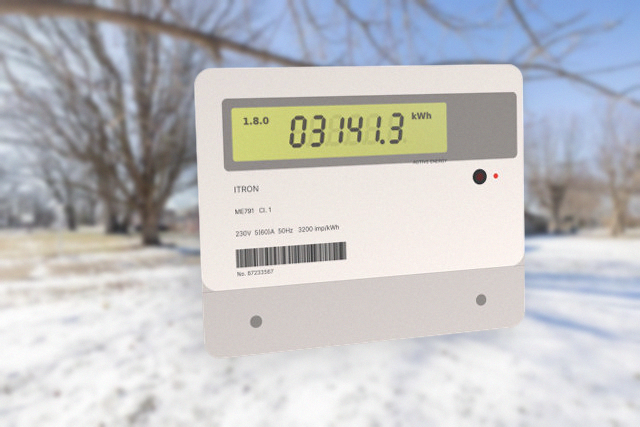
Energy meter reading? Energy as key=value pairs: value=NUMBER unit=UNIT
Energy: value=3141.3 unit=kWh
